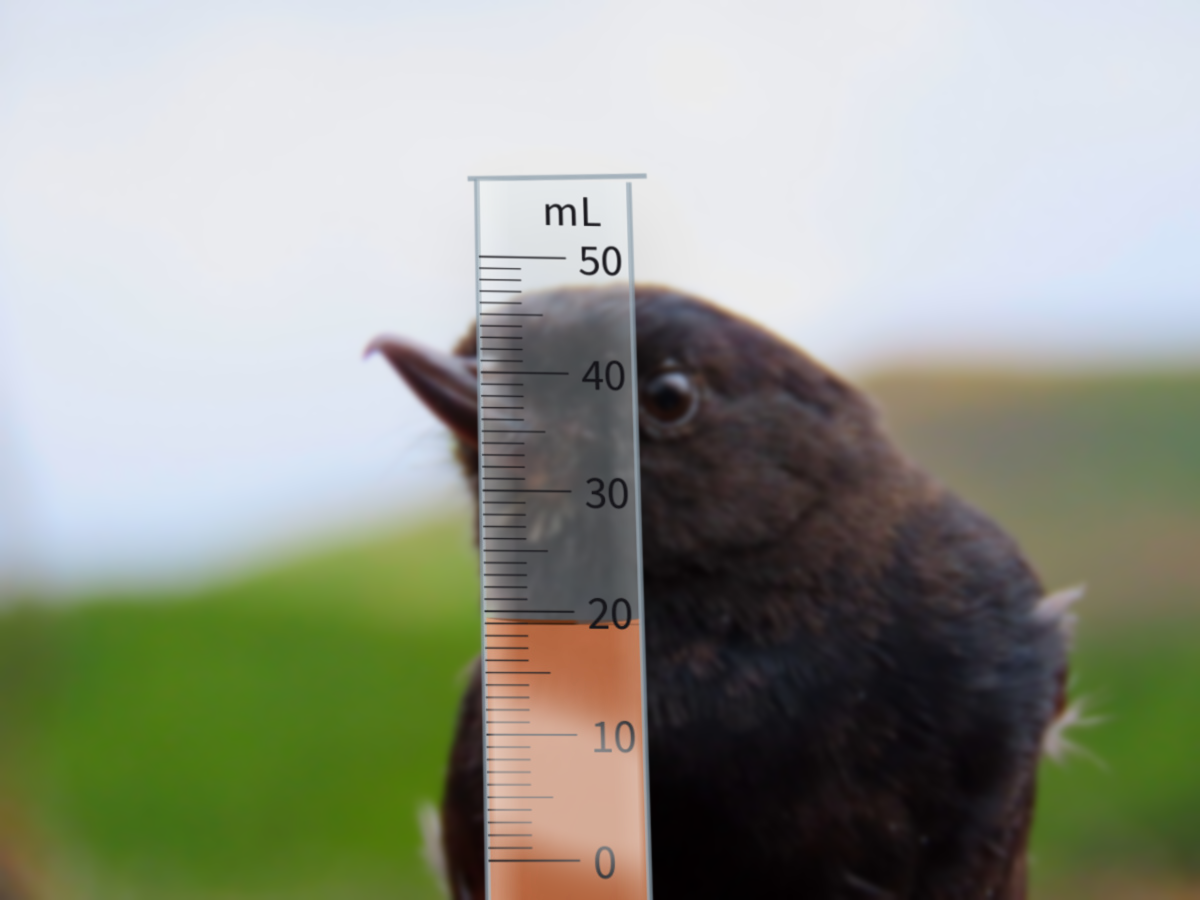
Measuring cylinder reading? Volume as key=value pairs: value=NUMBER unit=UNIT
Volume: value=19 unit=mL
